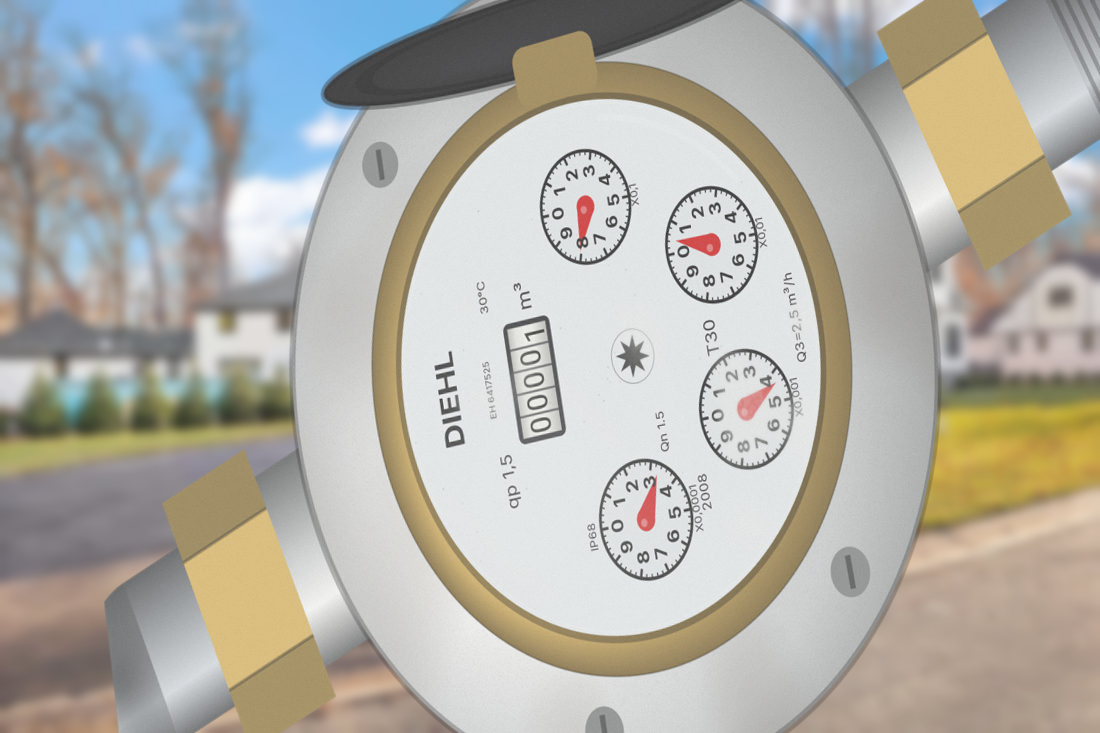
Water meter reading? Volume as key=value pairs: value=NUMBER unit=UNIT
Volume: value=0.8043 unit=m³
